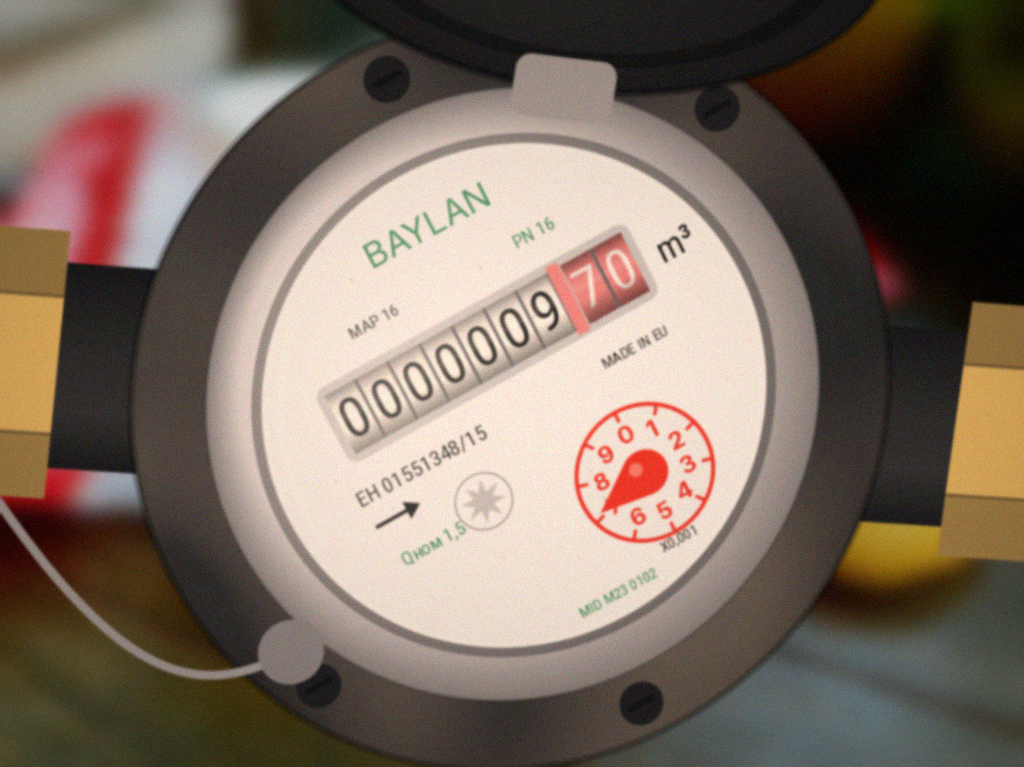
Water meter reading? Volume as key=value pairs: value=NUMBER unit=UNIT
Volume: value=9.707 unit=m³
